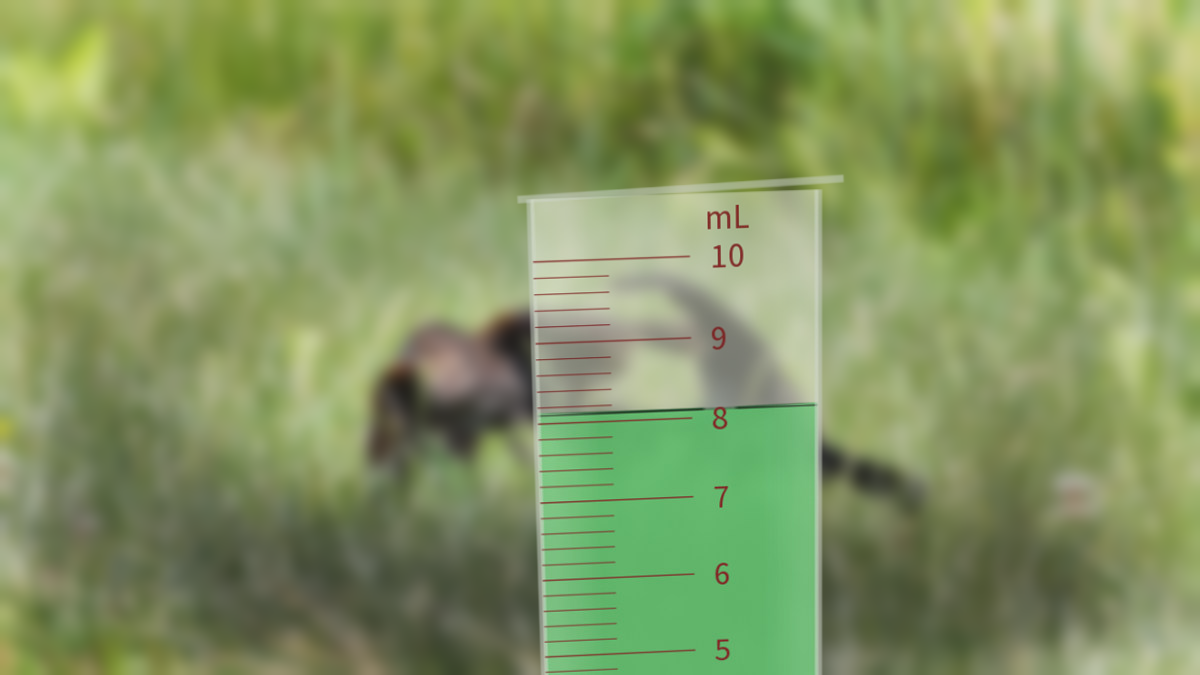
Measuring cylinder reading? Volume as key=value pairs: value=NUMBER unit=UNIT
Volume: value=8.1 unit=mL
